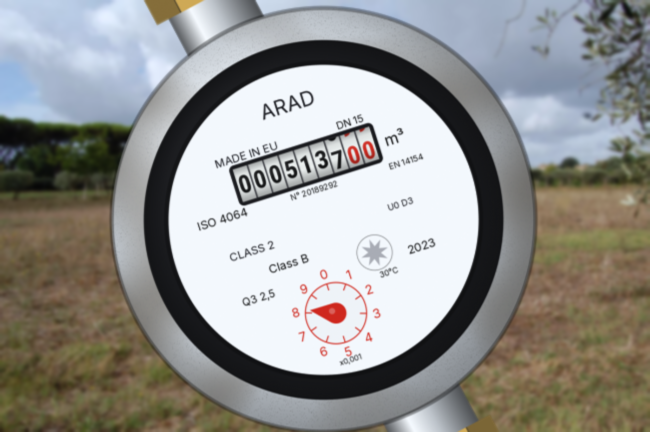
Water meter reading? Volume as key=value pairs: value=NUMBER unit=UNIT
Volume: value=5136.998 unit=m³
